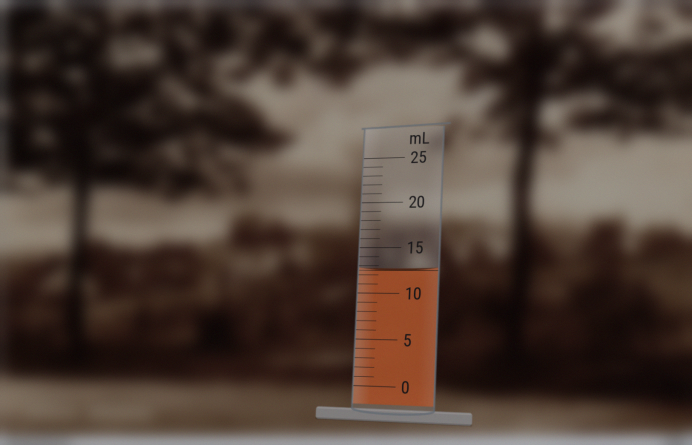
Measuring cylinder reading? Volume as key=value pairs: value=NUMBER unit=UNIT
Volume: value=12.5 unit=mL
